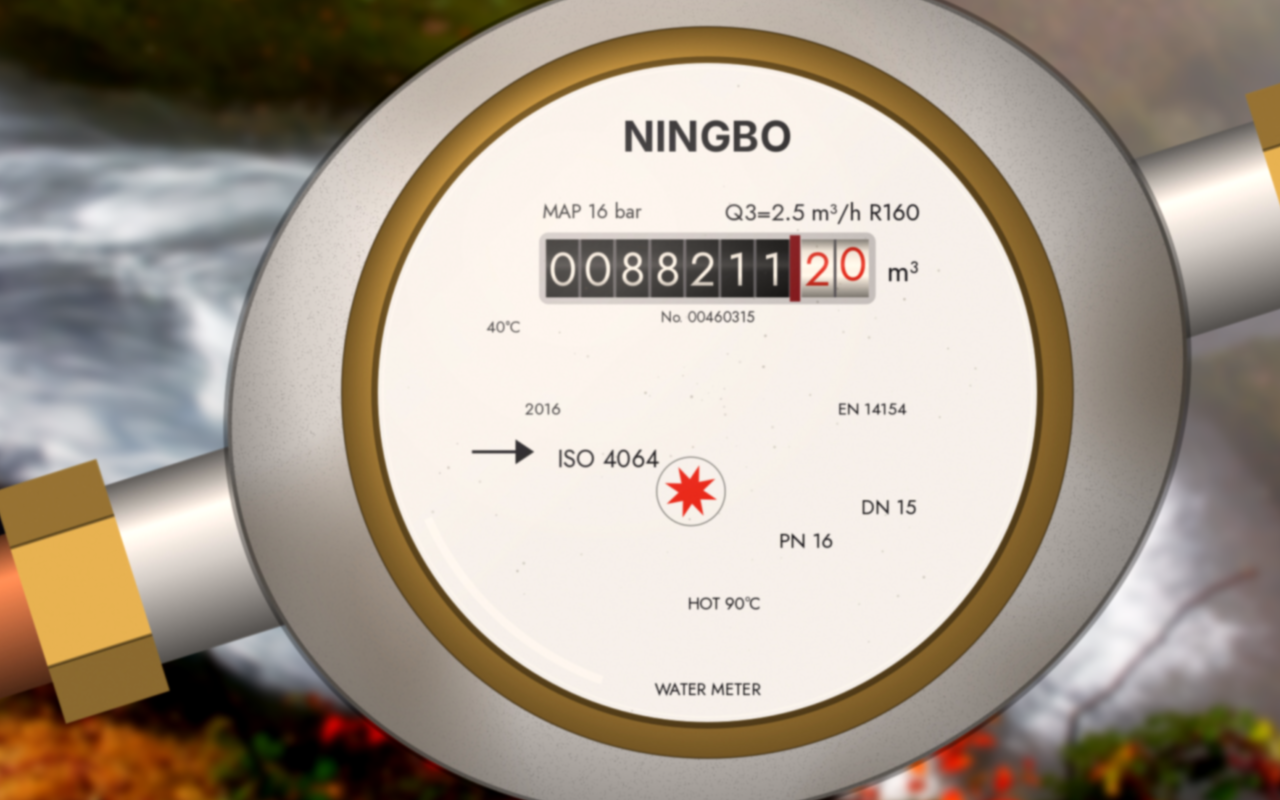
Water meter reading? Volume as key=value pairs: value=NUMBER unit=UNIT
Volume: value=88211.20 unit=m³
